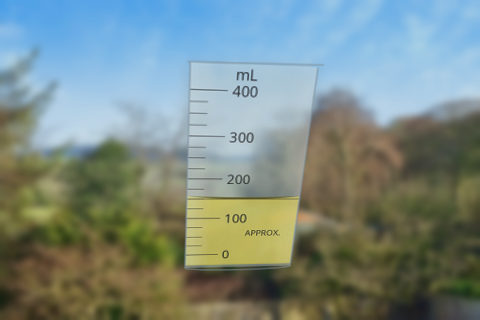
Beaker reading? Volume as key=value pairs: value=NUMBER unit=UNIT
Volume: value=150 unit=mL
